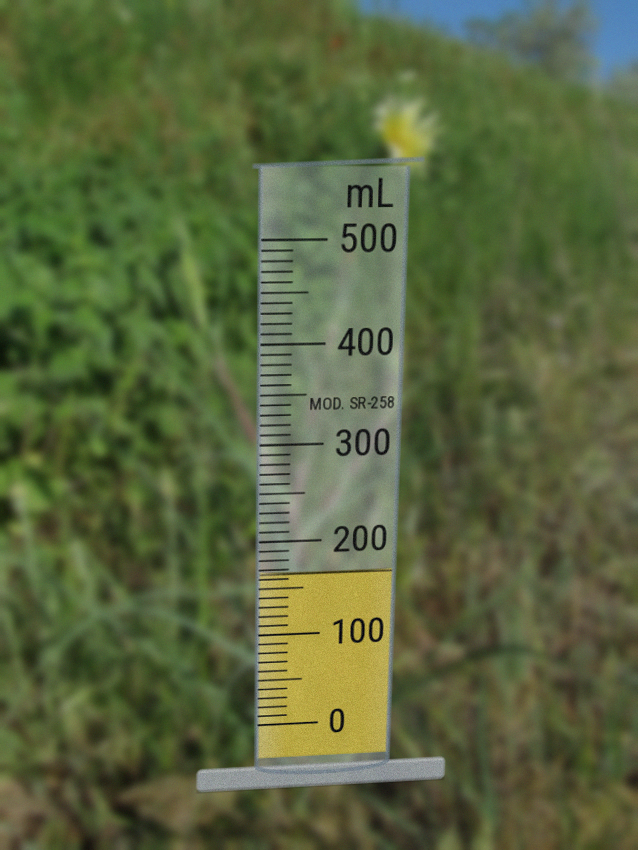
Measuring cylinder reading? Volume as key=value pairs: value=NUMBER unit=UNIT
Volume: value=165 unit=mL
